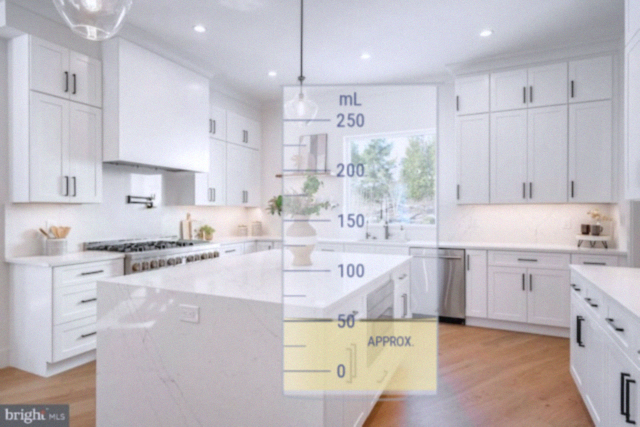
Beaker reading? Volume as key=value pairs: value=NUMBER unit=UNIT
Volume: value=50 unit=mL
